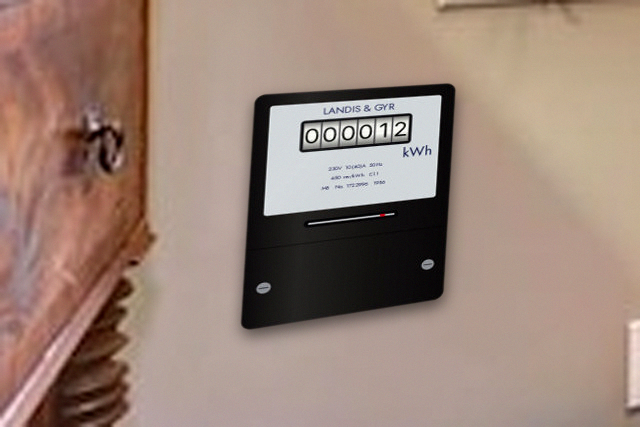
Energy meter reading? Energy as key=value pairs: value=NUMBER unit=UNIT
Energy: value=12 unit=kWh
